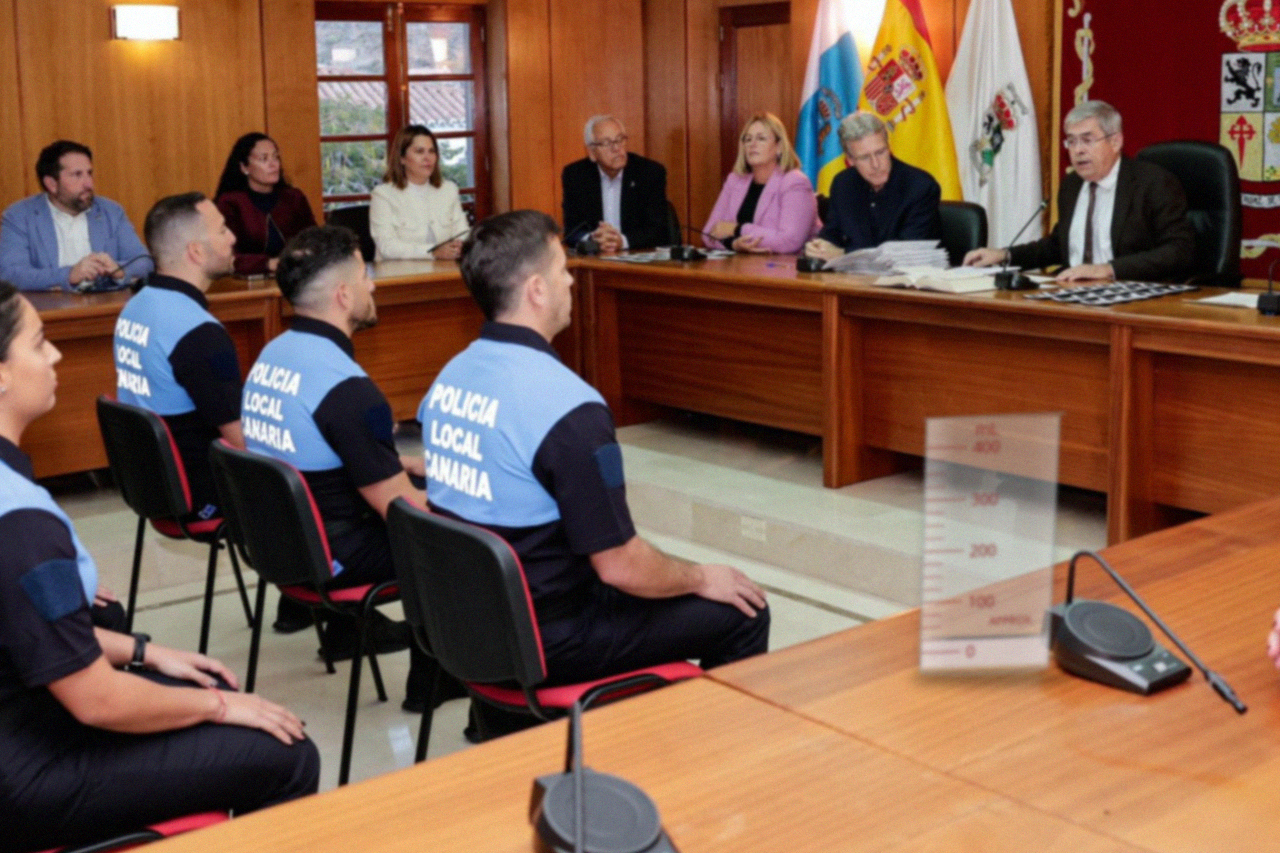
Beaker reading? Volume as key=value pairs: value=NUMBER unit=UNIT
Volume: value=25 unit=mL
